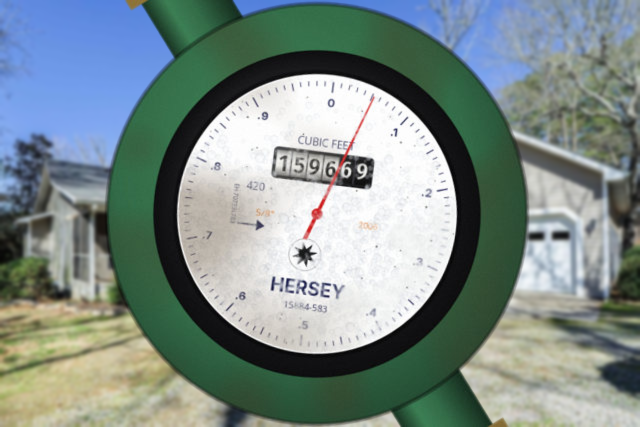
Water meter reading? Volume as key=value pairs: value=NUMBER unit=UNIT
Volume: value=159669.05 unit=ft³
